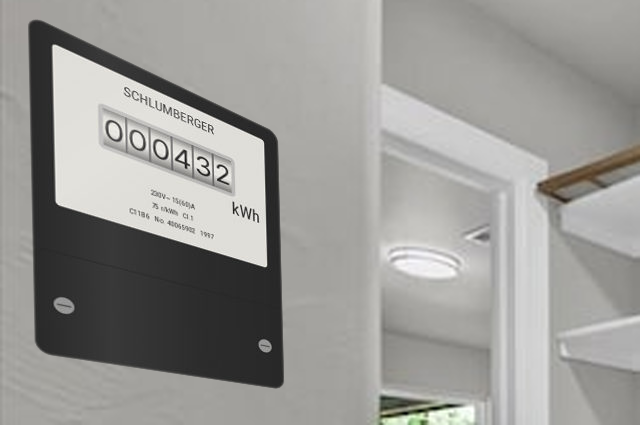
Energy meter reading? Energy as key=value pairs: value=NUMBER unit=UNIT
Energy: value=432 unit=kWh
